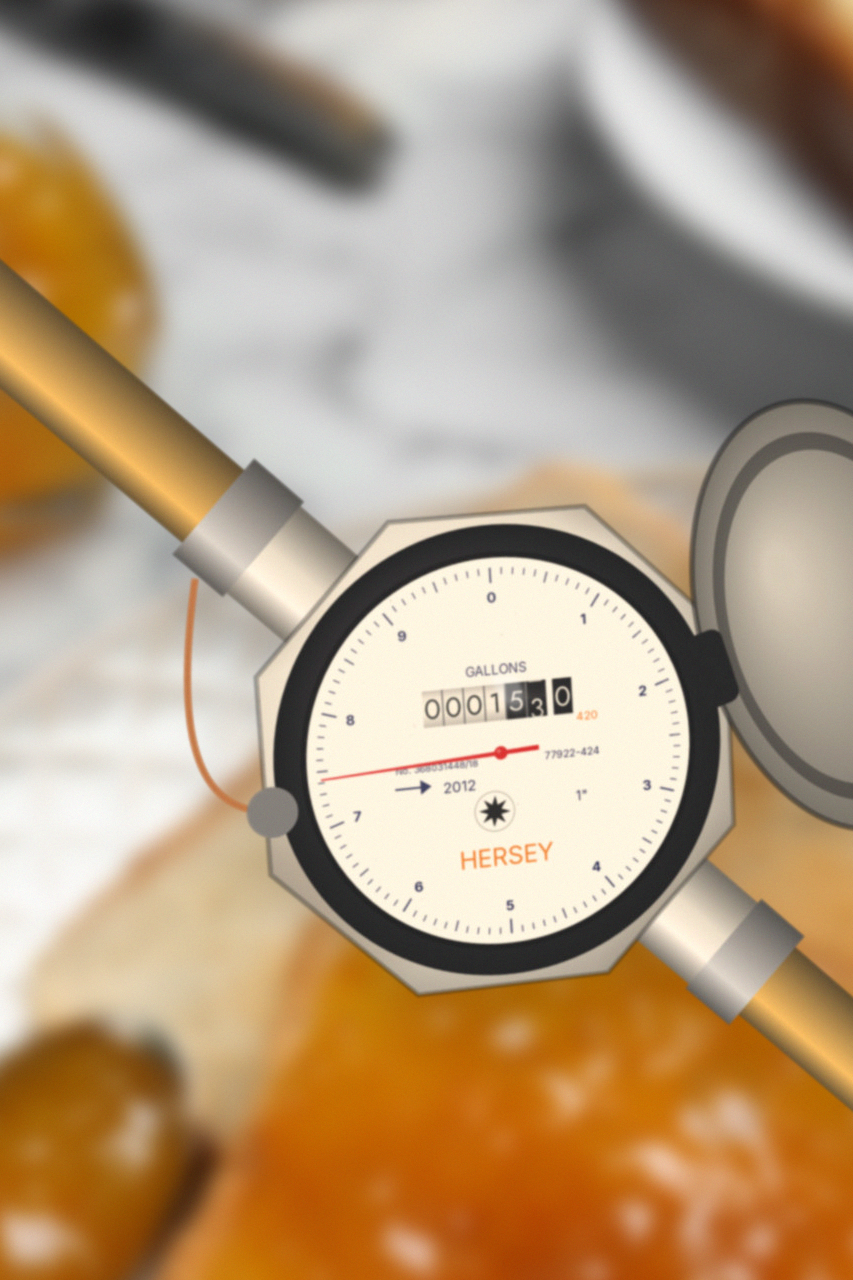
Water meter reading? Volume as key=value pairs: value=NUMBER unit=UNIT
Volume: value=1527.4 unit=gal
